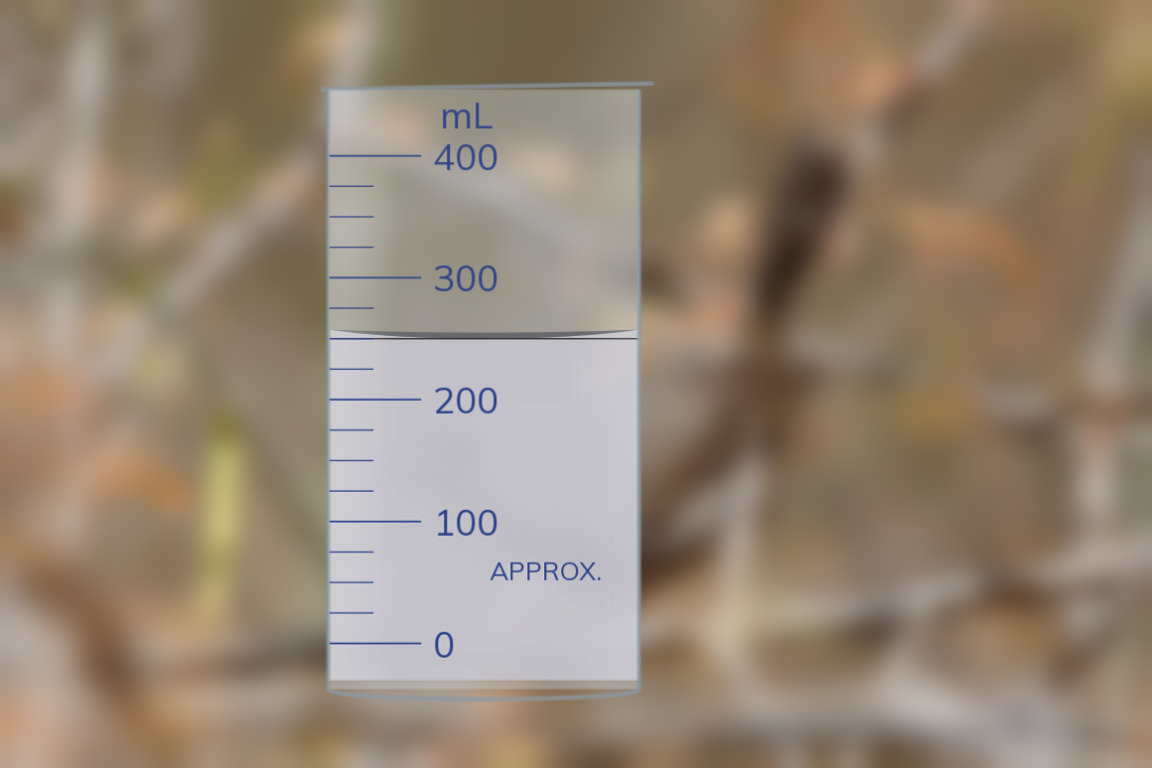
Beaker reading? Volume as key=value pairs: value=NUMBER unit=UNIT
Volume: value=250 unit=mL
